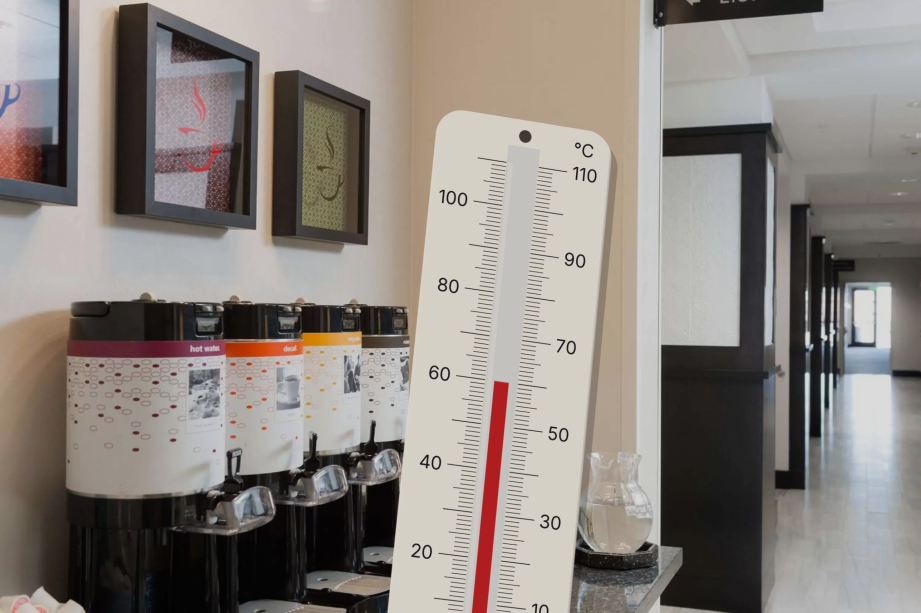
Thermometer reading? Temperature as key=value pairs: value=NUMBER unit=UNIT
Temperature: value=60 unit=°C
